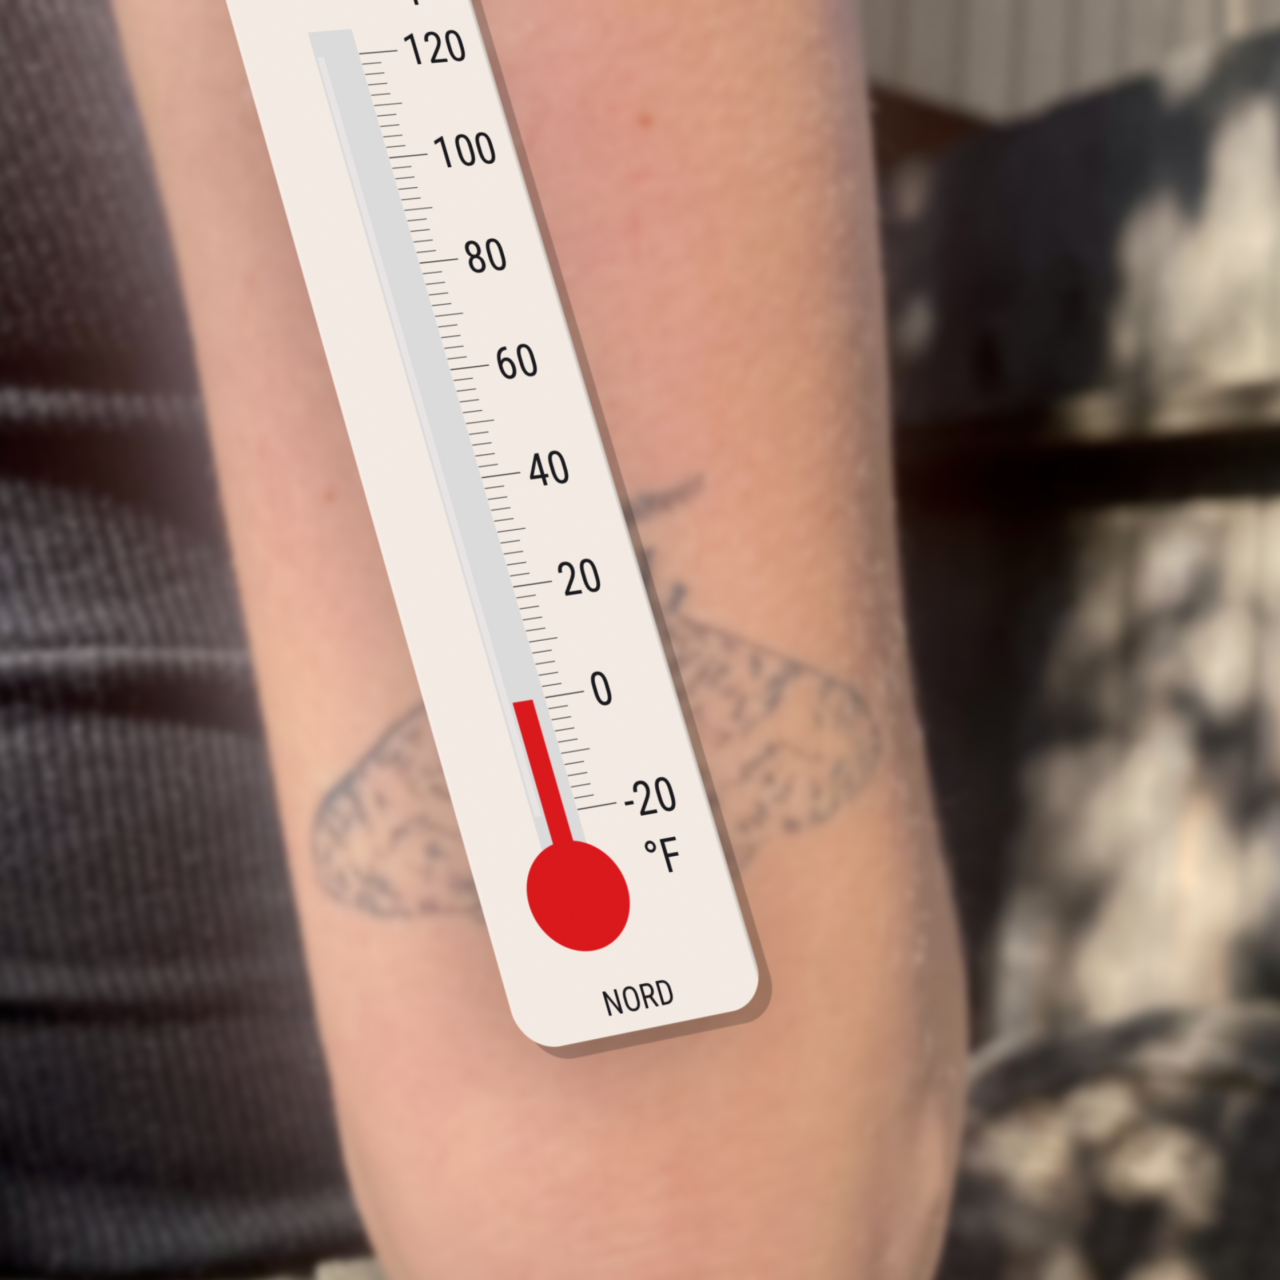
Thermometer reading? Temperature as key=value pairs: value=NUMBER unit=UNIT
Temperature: value=0 unit=°F
